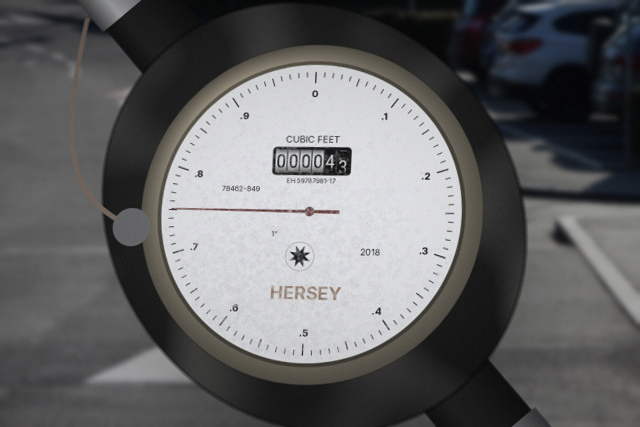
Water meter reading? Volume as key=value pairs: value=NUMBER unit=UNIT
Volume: value=42.75 unit=ft³
